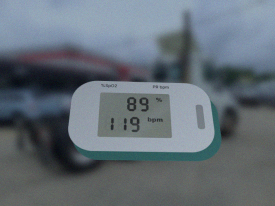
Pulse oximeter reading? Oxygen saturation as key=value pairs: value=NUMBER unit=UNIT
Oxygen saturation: value=89 unit=%
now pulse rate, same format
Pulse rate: value=119 unit=bpm
